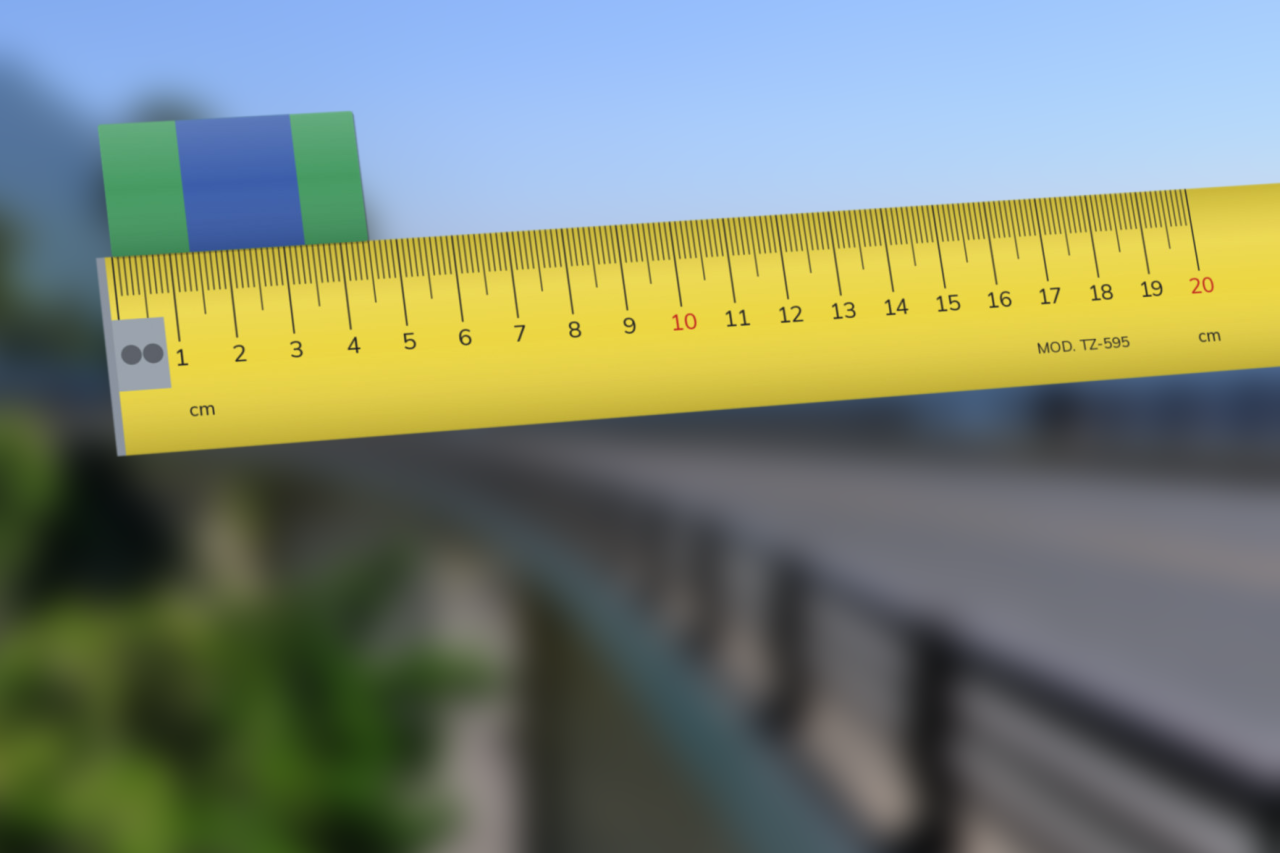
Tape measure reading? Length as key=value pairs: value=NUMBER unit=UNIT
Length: value=4.5 unit=cm
